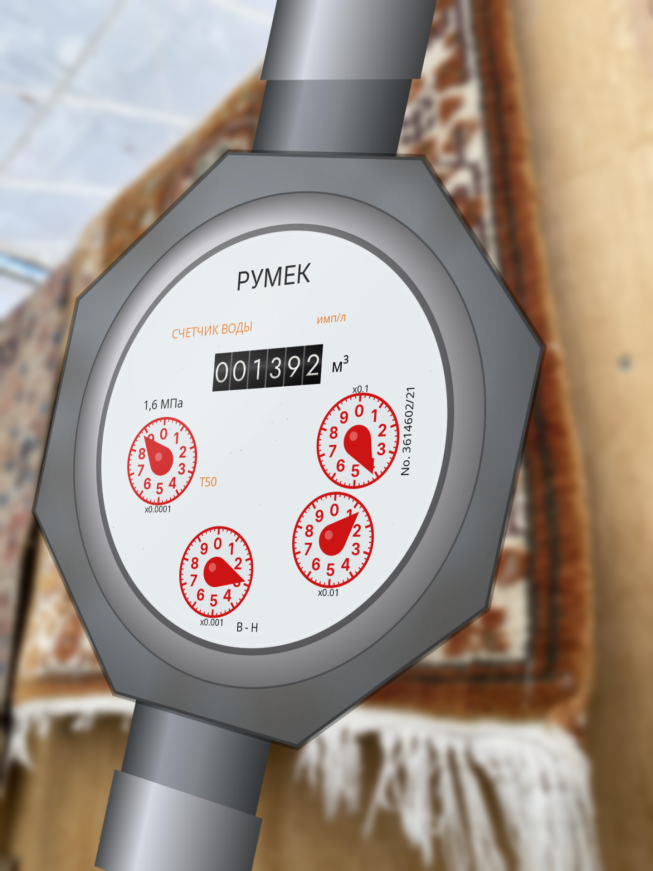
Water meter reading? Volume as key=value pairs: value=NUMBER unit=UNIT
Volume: value=1392.4128 unit=m³
